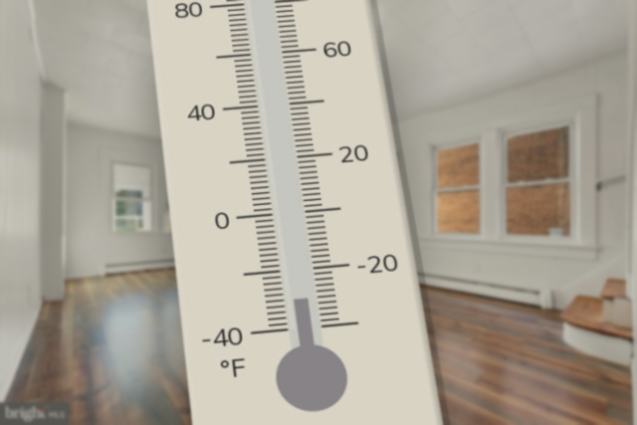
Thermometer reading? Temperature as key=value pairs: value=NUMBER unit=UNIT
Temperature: value=-30 unit=°F
